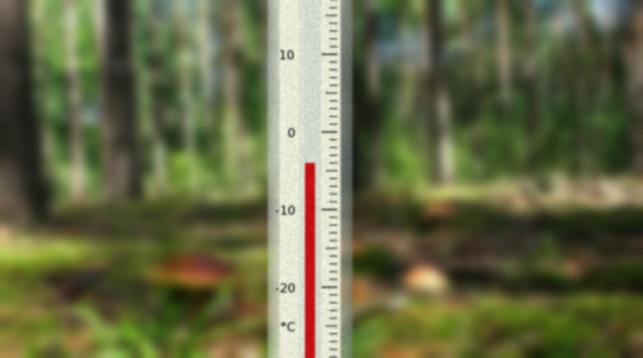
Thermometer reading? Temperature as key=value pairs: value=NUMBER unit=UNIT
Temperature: value=-4 unit=°C
